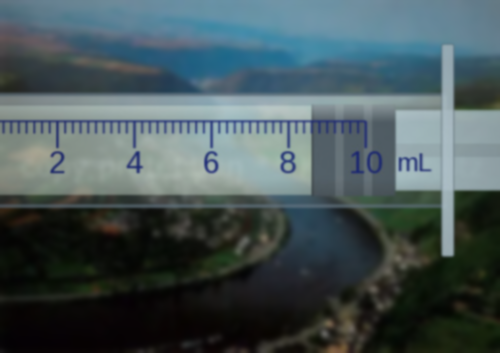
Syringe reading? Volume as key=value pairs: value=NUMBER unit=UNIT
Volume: value=8.6 unit=mL
